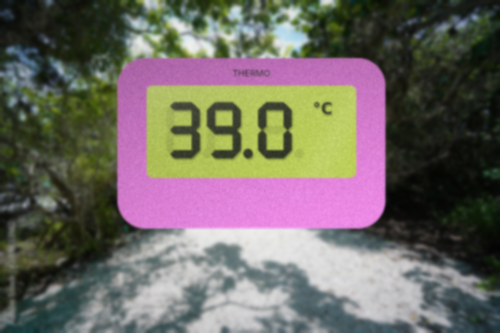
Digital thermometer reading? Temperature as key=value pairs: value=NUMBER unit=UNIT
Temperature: value=39.0 unit=°C
